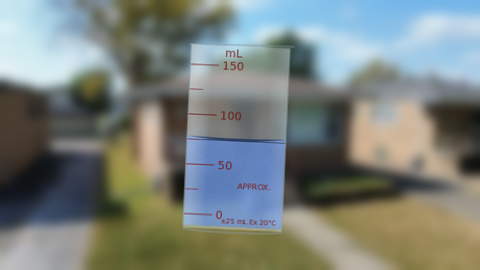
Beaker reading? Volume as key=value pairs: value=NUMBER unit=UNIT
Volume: value=75 unit=mL
